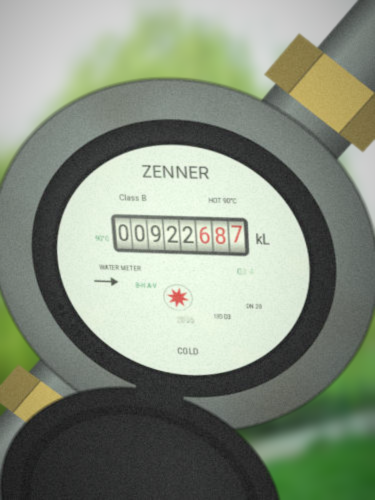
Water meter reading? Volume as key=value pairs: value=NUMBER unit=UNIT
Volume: value=922.687 unit=kL
